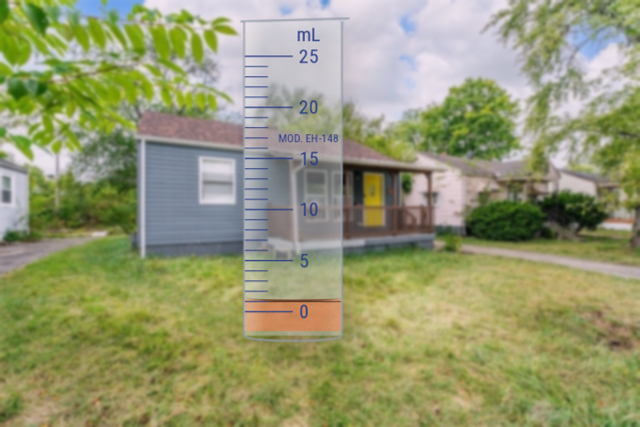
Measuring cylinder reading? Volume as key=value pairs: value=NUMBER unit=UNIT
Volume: value=1 unit=mL
